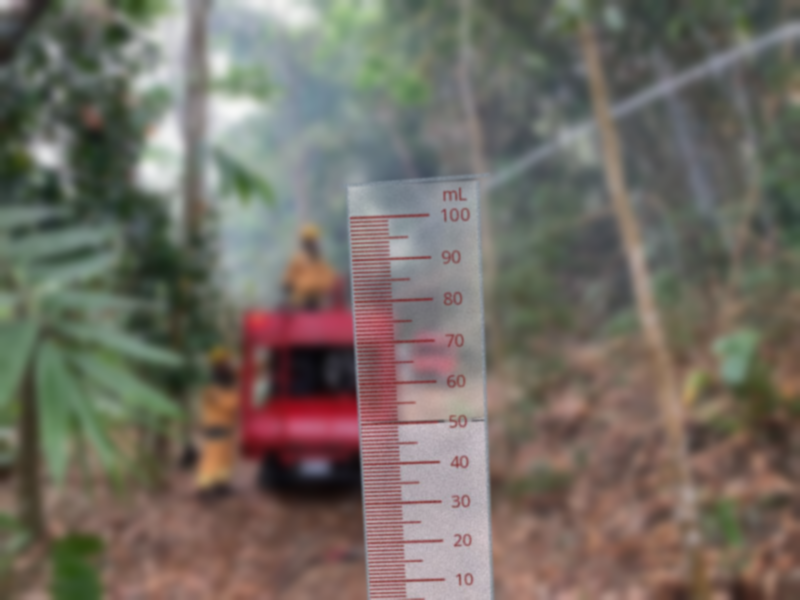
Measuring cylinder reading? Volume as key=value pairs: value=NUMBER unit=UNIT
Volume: value=50 unit=mL
